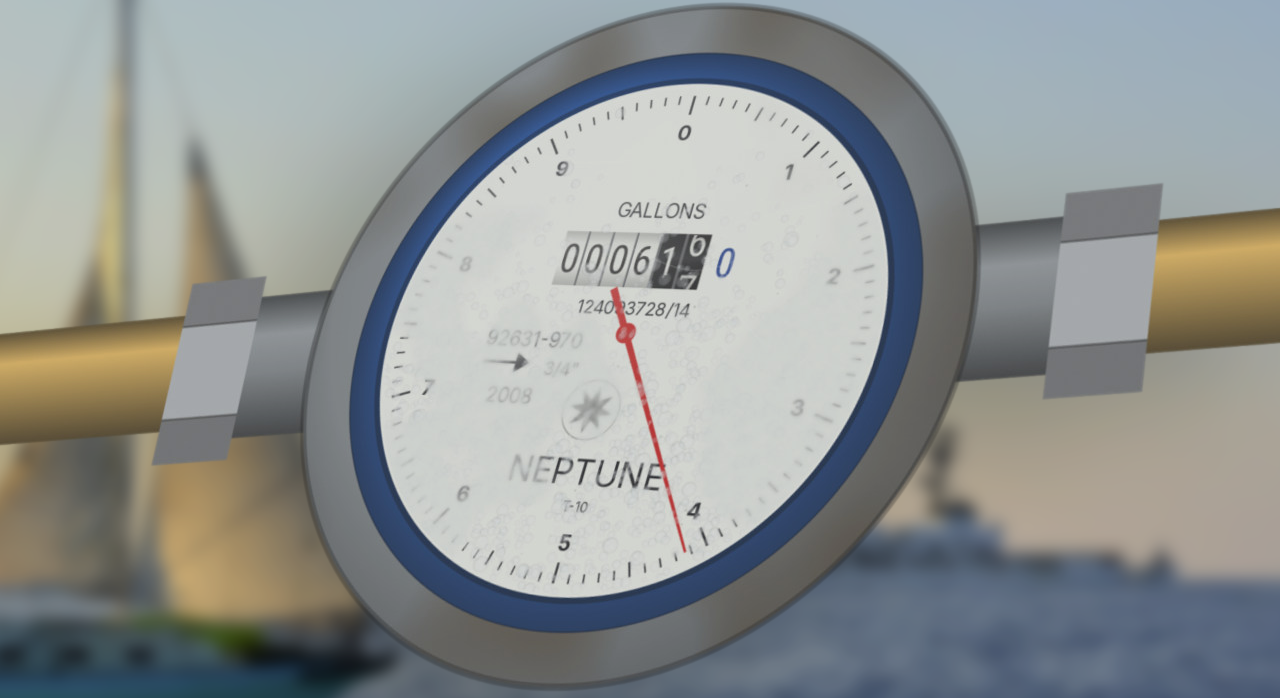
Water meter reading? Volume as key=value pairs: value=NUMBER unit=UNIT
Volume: value=6164.1 unit=gal
